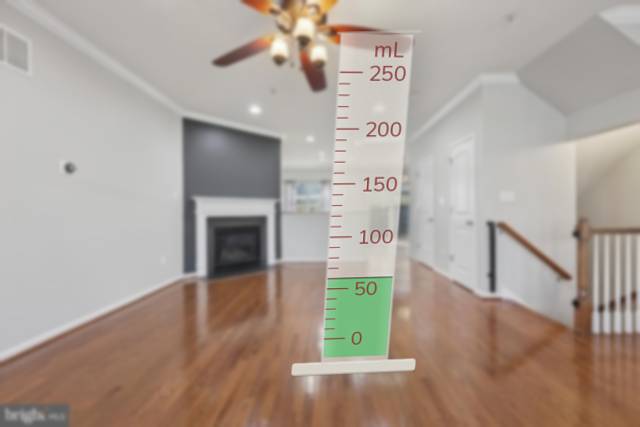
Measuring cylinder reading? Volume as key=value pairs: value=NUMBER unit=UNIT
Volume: value=60 unit=mL
